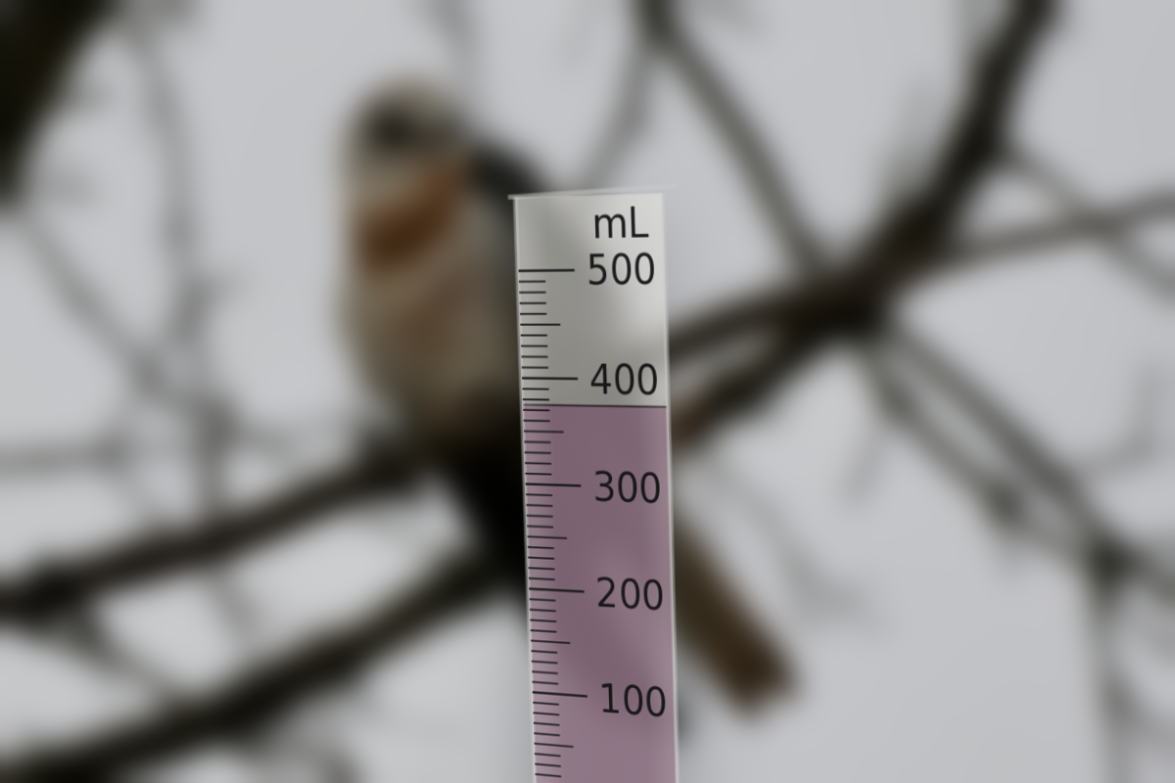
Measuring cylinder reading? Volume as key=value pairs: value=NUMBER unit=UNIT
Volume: value=375 unit=mL
